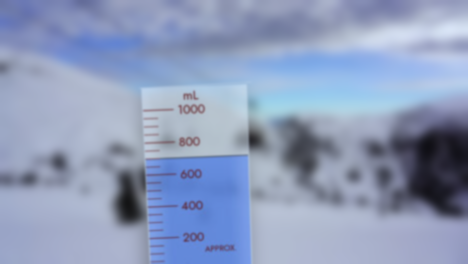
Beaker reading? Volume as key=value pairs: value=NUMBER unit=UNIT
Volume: value=700 unit=mL
